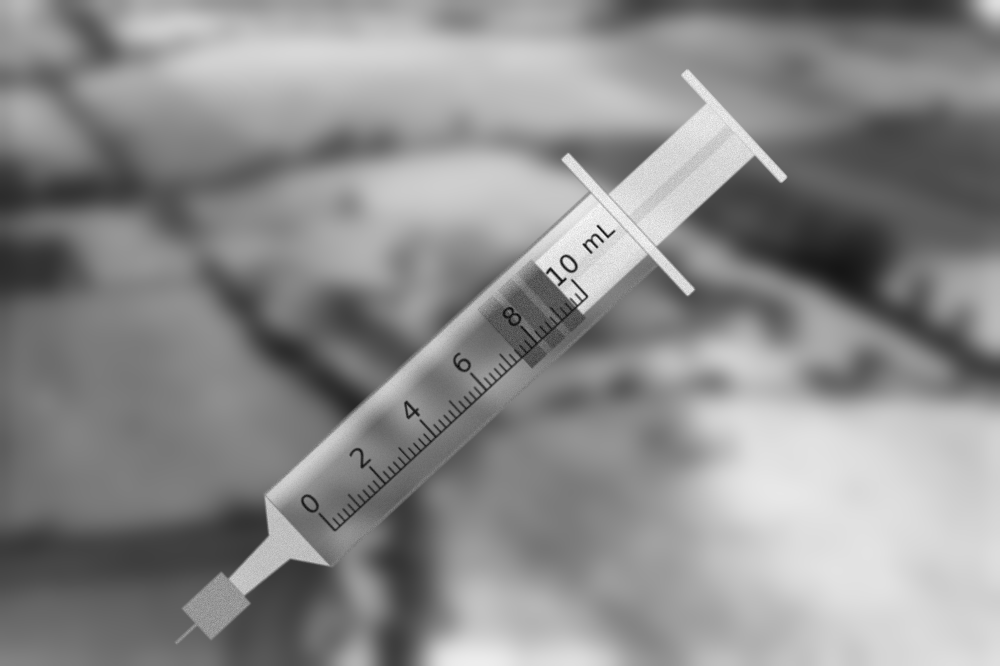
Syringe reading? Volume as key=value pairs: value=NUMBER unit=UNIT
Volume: value=7.4 unit=mL
